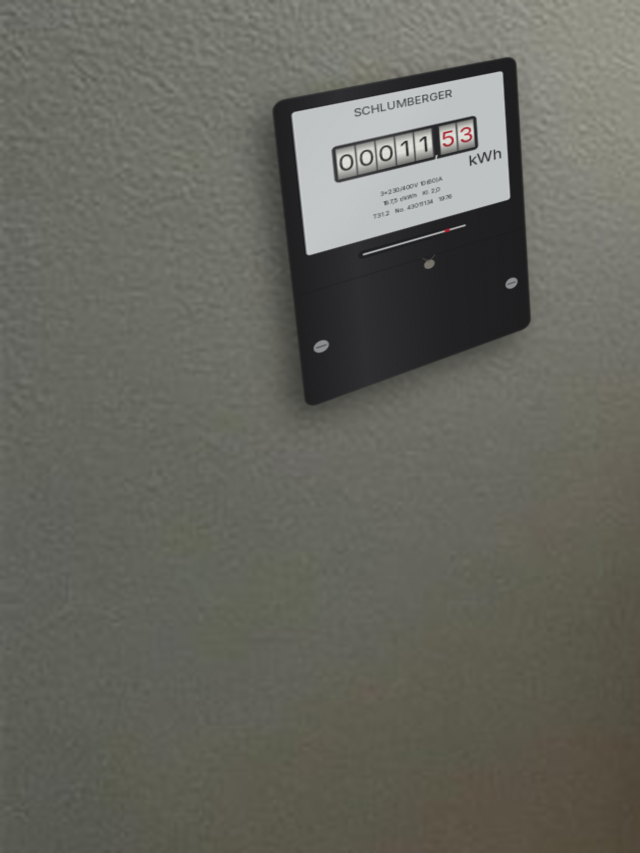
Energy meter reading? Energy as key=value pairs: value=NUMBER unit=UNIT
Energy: value=11.53 unit=kWh
